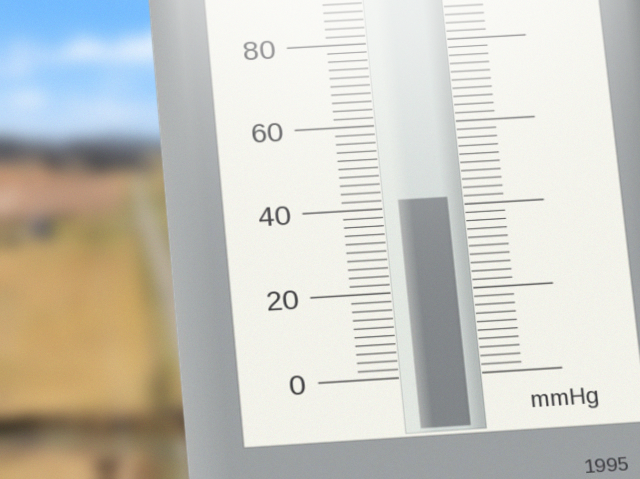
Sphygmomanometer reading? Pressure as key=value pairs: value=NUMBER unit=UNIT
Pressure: value=42 unit=mmHg
